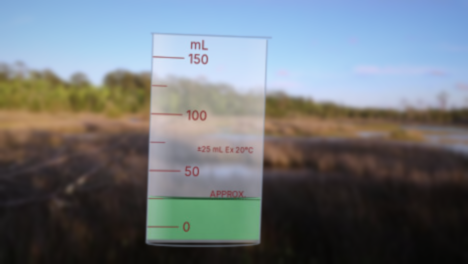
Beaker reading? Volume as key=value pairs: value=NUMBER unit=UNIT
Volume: value=25 unit=mL
